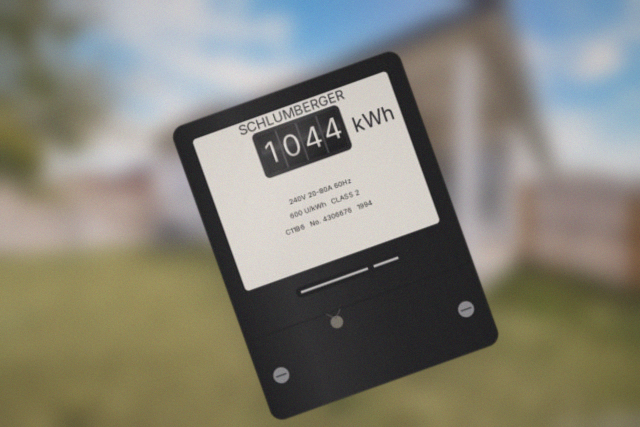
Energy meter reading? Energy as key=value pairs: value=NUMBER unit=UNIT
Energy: value=1044 unit=kWh
